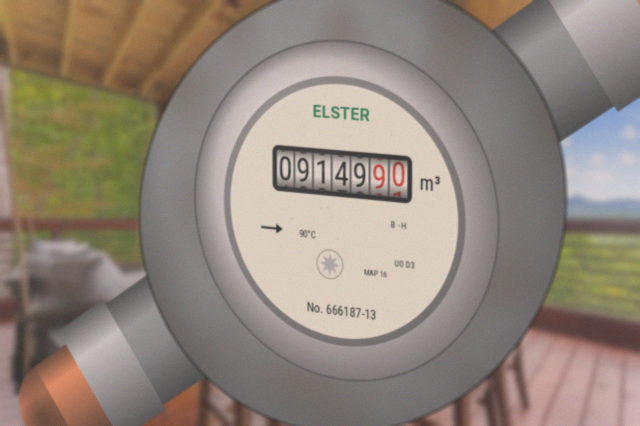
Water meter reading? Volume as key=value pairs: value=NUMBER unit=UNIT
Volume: value=9149.90 unit=m³
